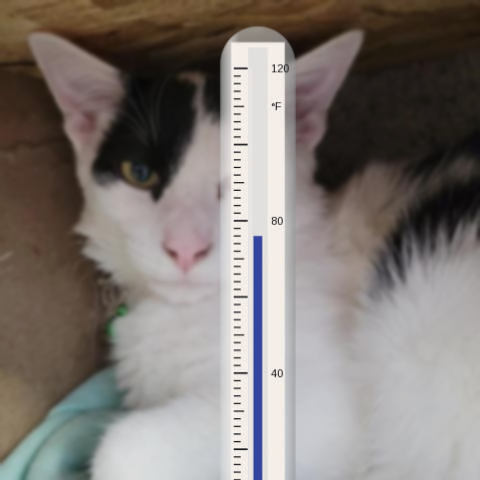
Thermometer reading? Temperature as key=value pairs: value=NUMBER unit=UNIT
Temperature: value=76 unit=°F
